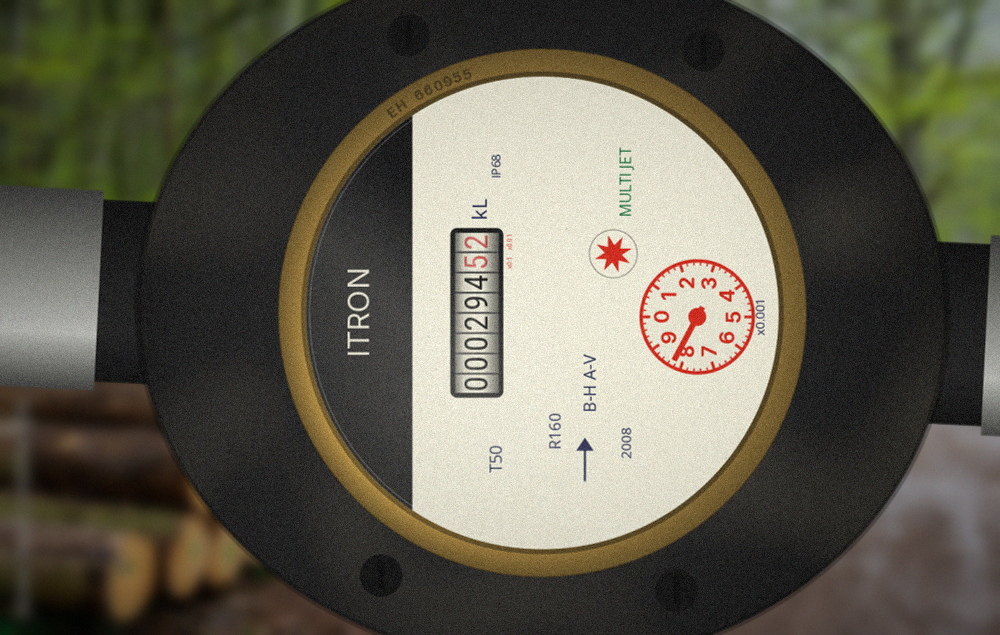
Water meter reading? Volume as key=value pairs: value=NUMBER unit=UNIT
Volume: value=294.528 unit=kL
